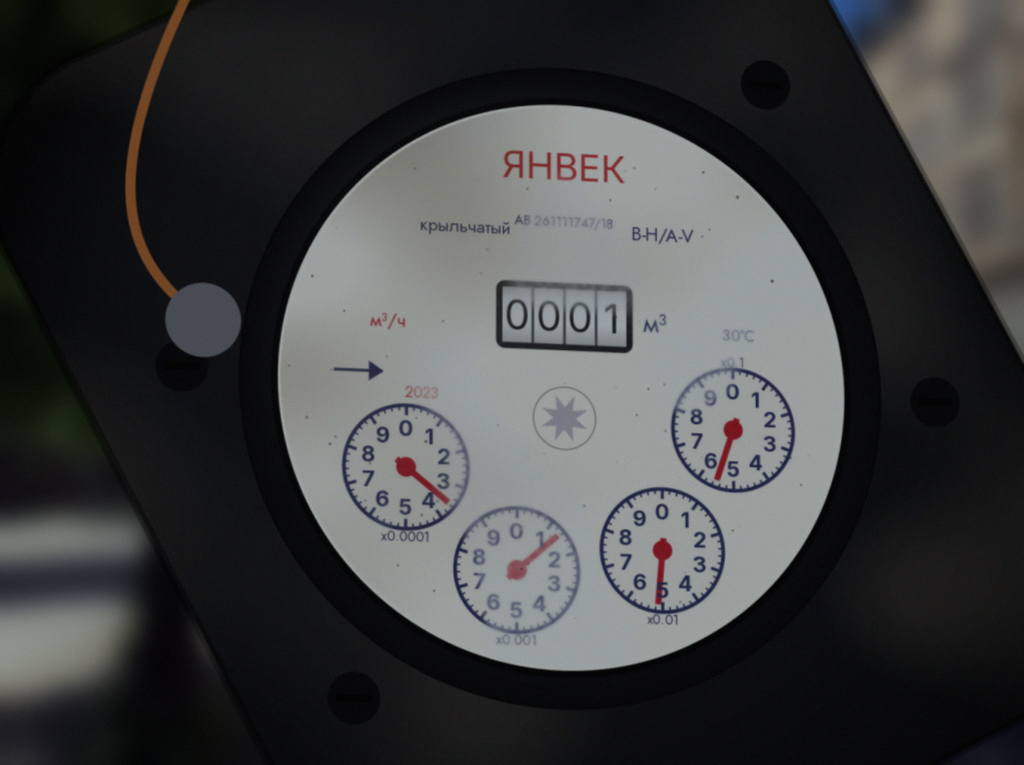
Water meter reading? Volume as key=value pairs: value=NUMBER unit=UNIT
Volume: value=1.5513 unit=m³
